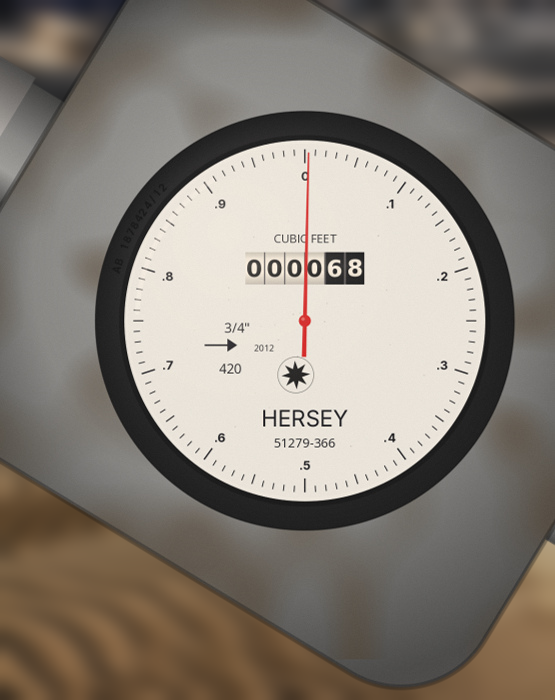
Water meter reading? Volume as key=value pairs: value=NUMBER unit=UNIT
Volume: value=68.00 unit=ft³
